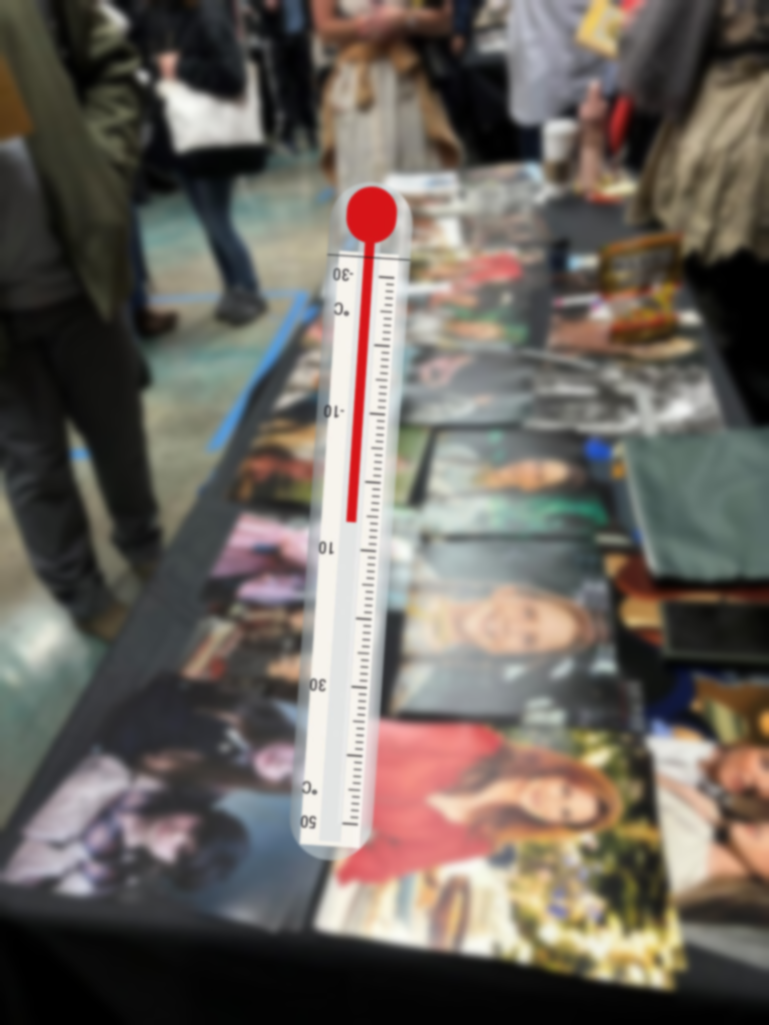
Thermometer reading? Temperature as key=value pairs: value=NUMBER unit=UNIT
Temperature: value=6 unit=°C
